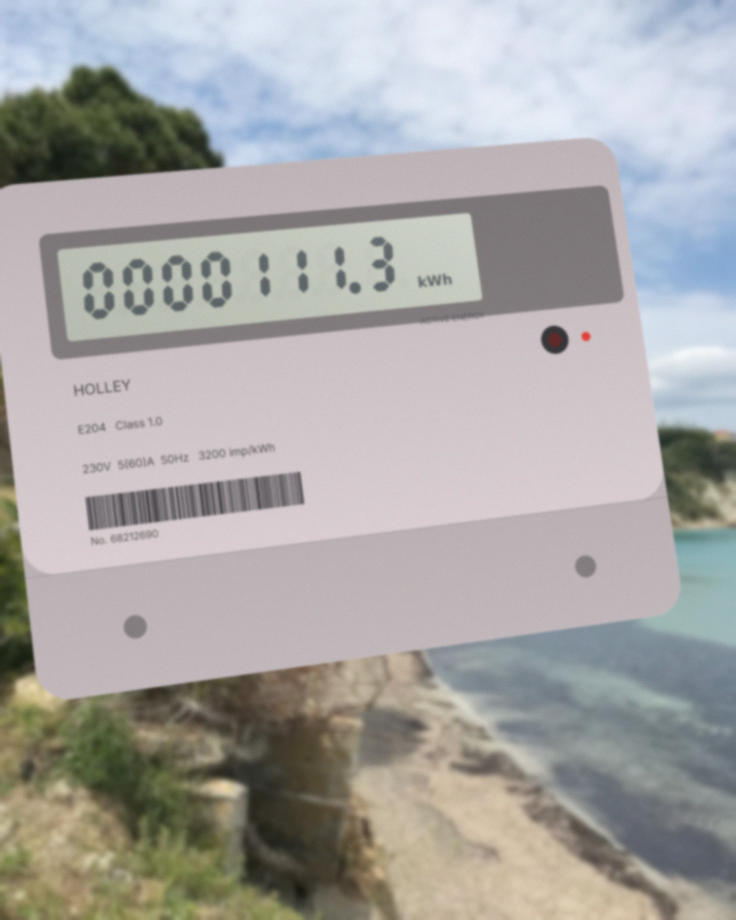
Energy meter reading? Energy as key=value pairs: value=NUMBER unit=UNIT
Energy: value=111.3 unit=kWh
